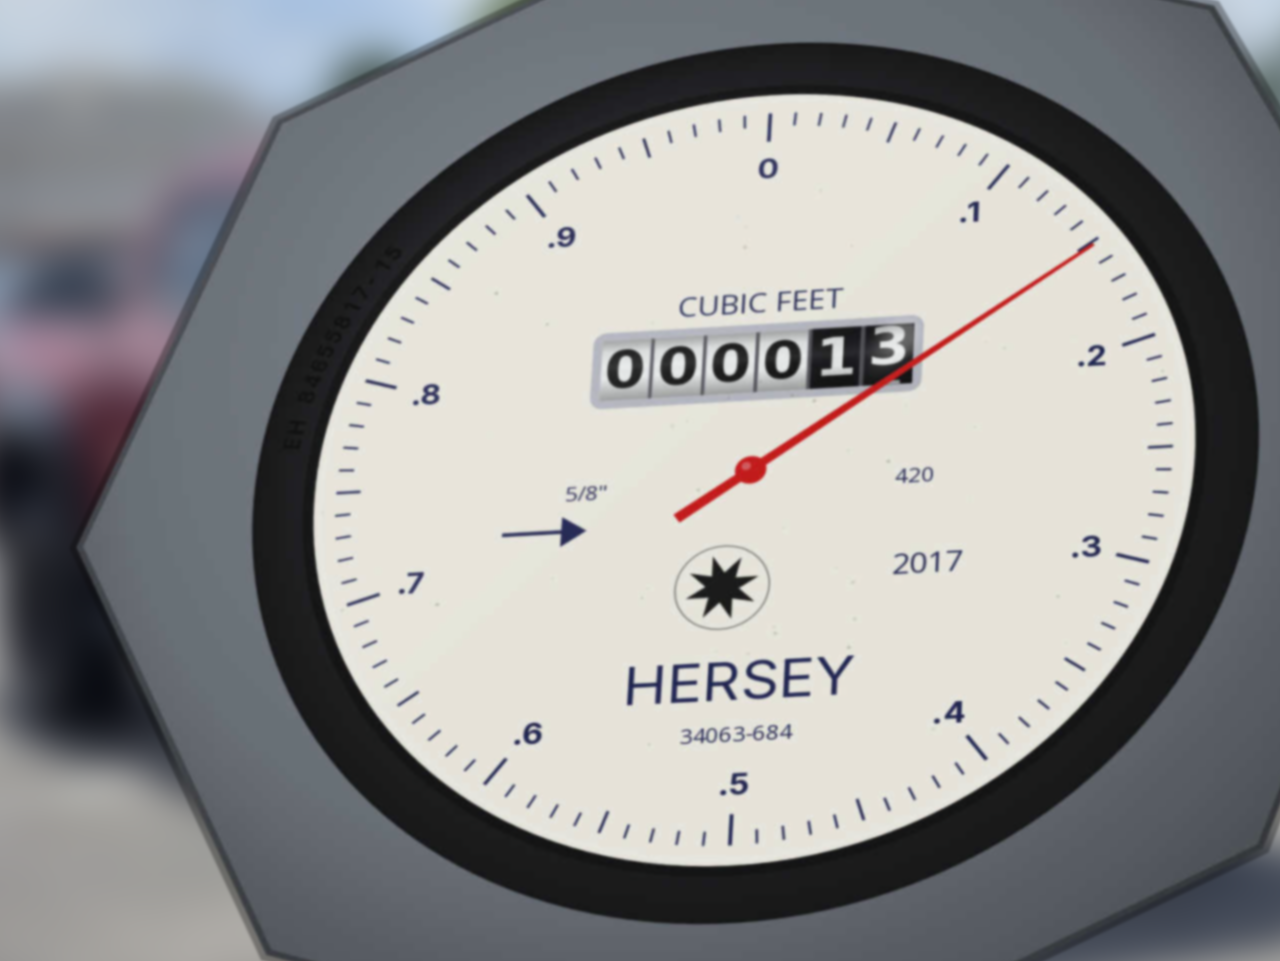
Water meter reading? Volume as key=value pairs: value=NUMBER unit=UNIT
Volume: value=13.15 unit=ft³
